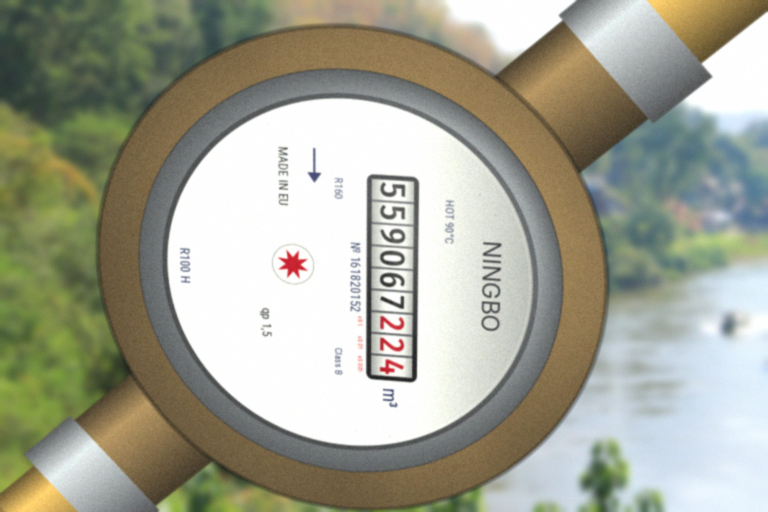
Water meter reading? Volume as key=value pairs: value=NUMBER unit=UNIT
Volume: value=559067.224 unit=m³
